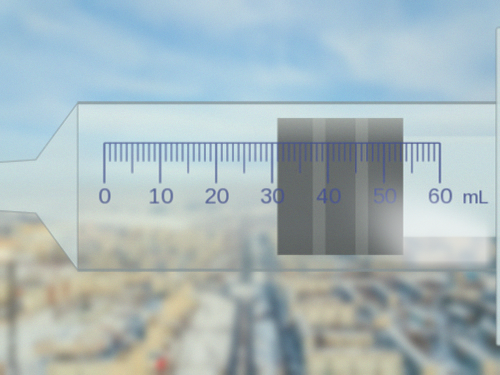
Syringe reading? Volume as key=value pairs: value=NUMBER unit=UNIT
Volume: value=31 unit=mL
